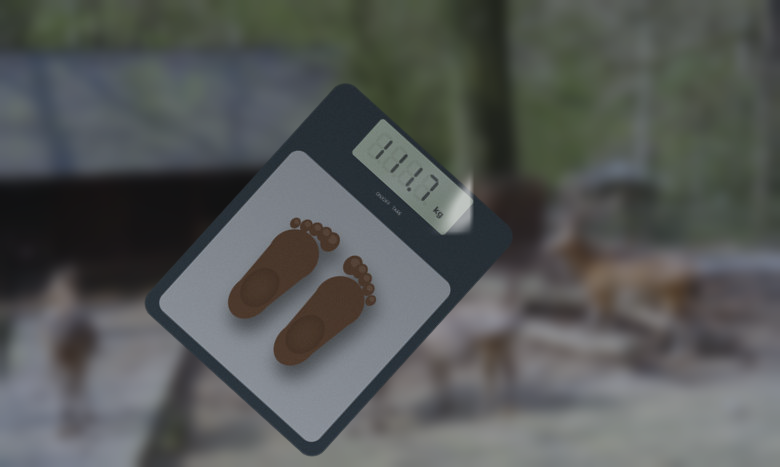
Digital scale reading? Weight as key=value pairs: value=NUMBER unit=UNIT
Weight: value=111.7 unit=kg
